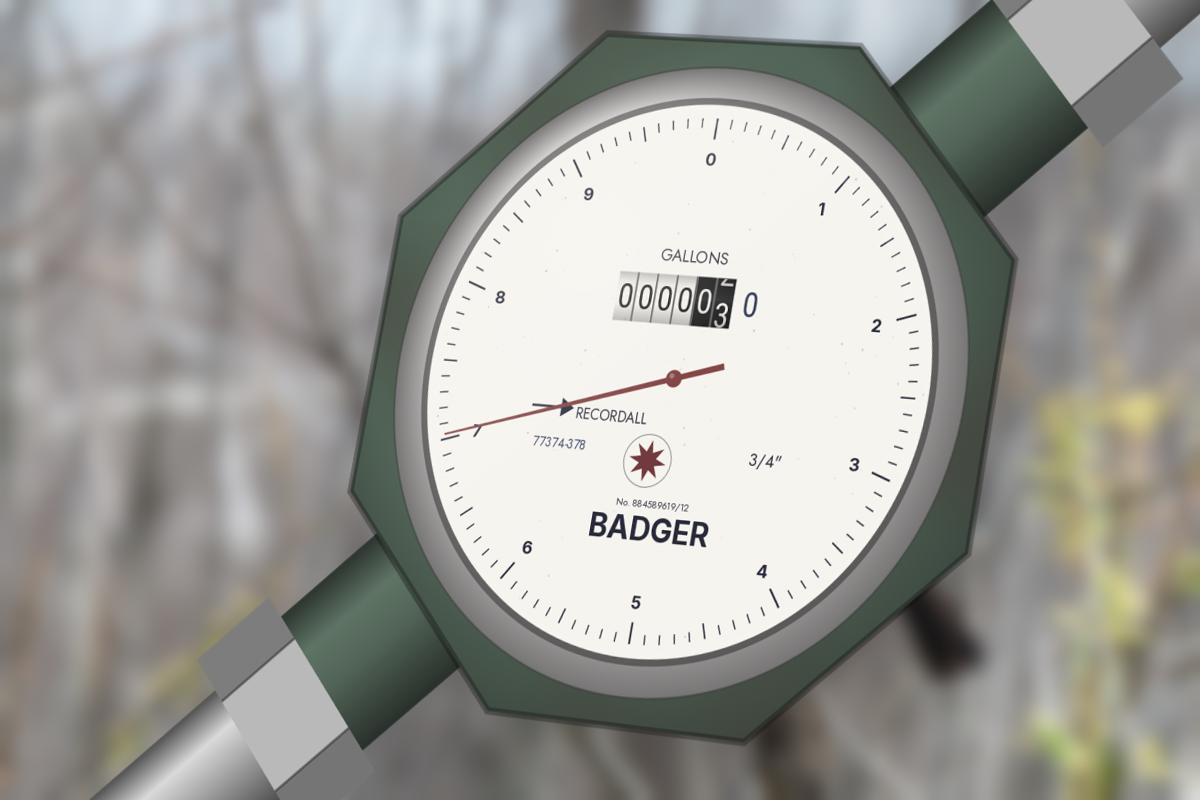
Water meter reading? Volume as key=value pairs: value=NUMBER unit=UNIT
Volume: value=27.0 unit=gal
